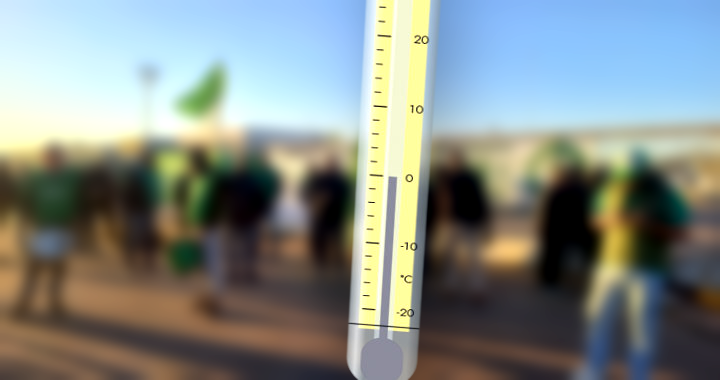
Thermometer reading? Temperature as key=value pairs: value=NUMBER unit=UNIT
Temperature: value=0 unit=°C
